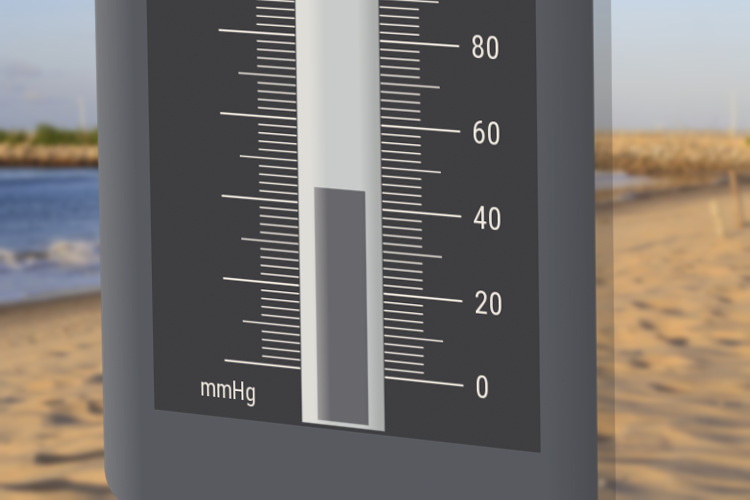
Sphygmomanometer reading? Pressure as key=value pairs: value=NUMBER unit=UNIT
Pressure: value=44 unit=mmHg
